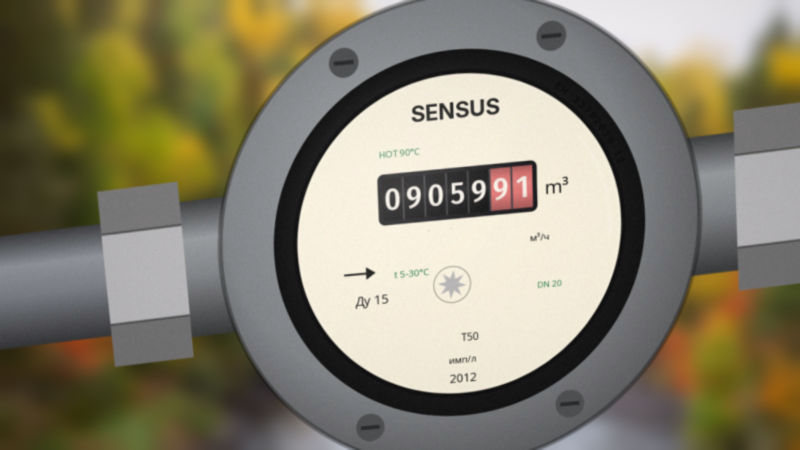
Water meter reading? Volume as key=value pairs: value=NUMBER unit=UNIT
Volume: value=9059.91 unit=m³
